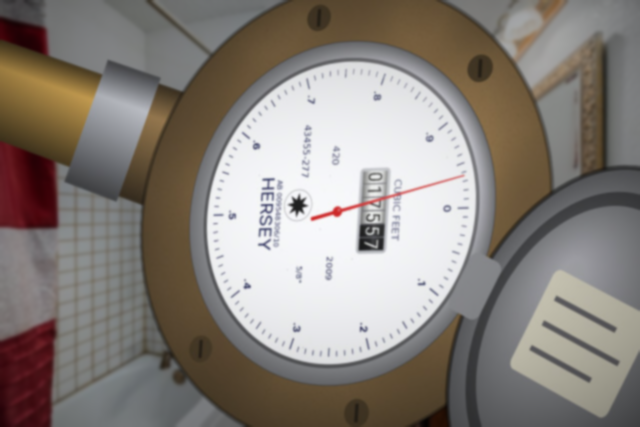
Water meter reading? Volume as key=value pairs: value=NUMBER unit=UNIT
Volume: value=17556.96 unit=ft³
